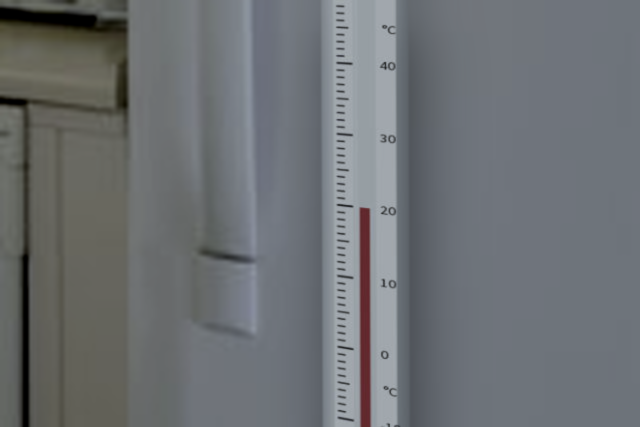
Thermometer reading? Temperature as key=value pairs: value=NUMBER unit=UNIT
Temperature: value=20 unit=°C
